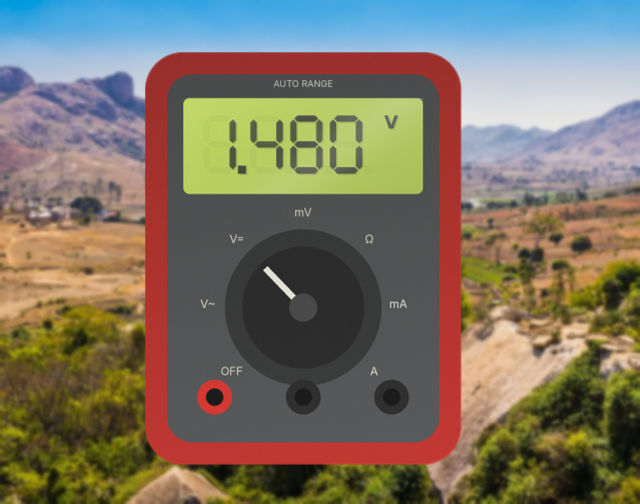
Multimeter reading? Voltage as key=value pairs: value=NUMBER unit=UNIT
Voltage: value=1.480 unit=V
